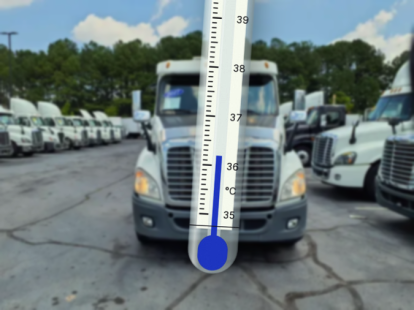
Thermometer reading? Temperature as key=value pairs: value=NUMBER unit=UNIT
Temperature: value=36.2 unit=°C
